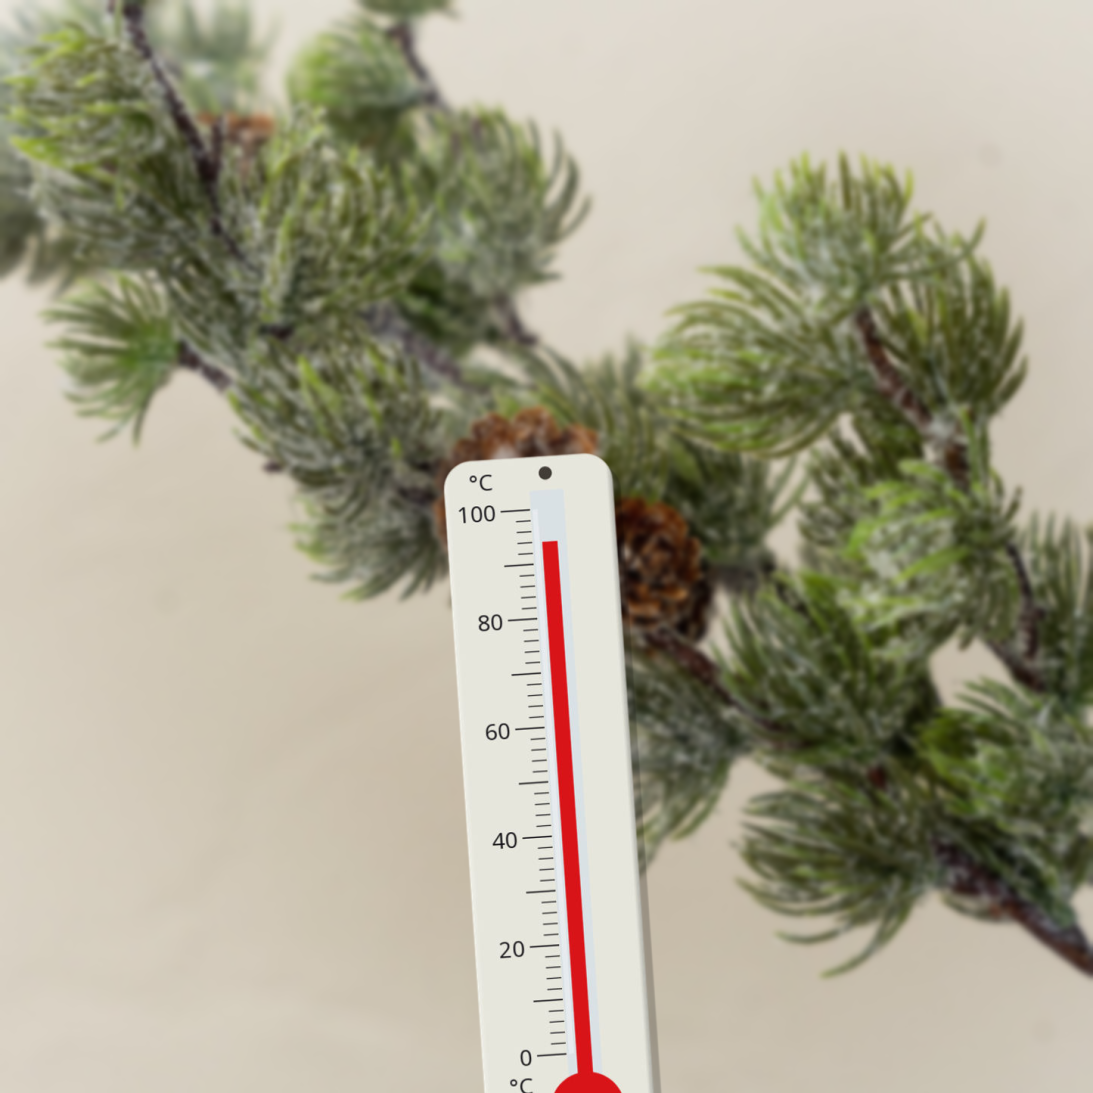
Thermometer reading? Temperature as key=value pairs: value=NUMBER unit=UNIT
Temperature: value=94 unit=°C
